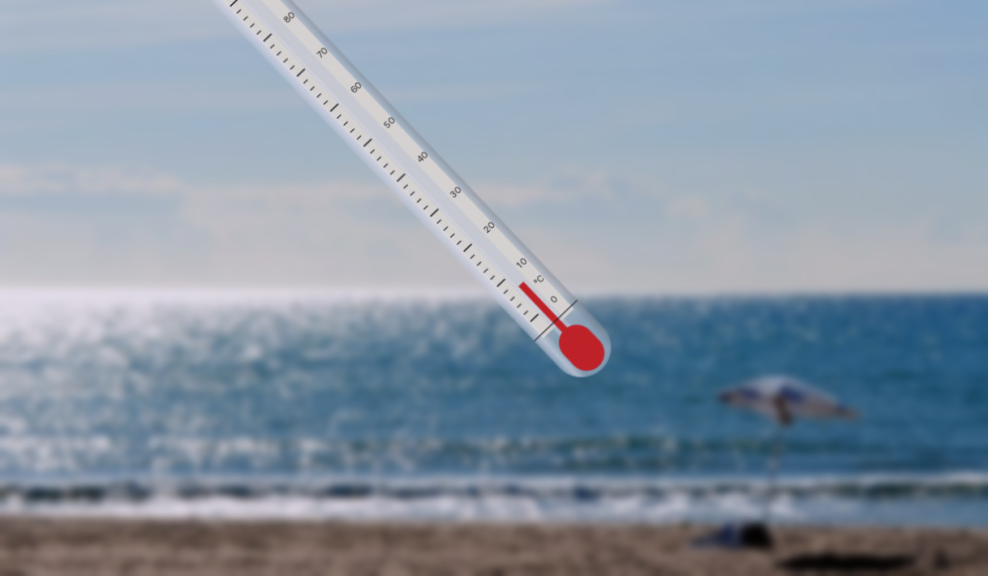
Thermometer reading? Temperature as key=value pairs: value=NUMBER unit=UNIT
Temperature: value=7 unit=°C
